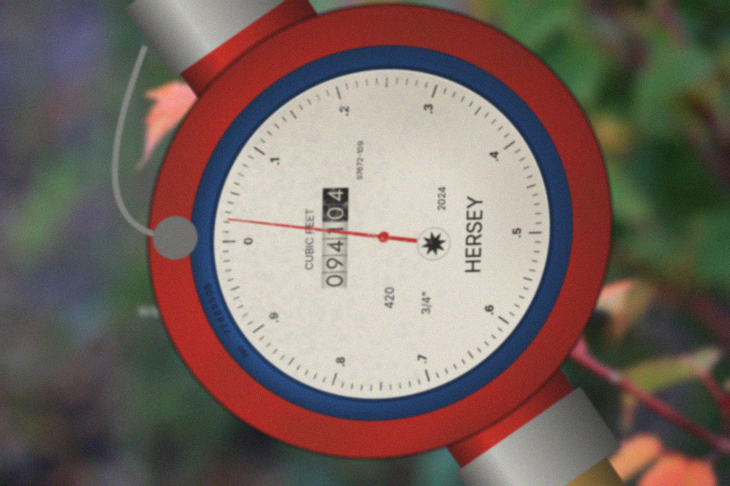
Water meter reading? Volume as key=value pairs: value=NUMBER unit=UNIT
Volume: value=94104.02 unit=ft³
